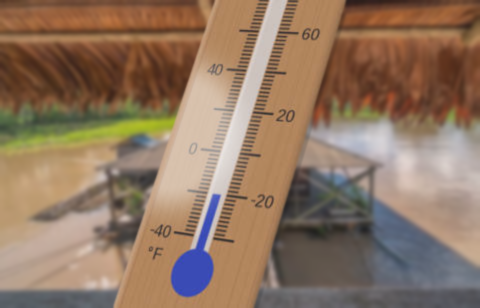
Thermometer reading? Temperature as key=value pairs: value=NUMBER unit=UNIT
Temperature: value=-20 unit=°F
